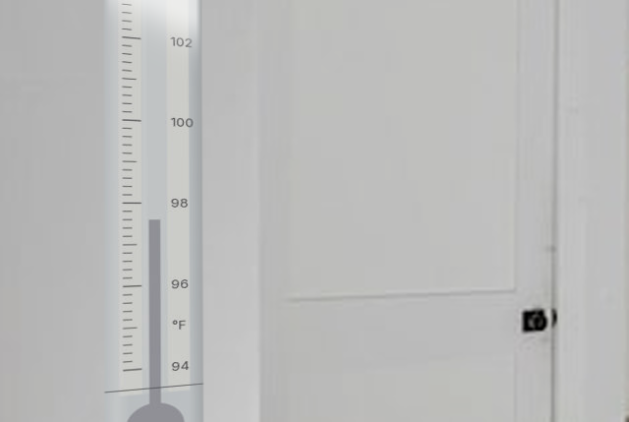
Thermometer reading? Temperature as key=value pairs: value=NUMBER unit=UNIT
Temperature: value=97.6 unit=°F
